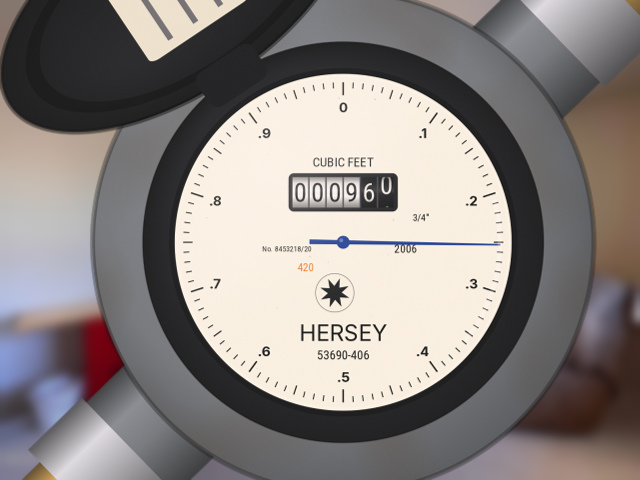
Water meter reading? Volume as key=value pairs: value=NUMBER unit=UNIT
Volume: value=960.25 unit=ft³
